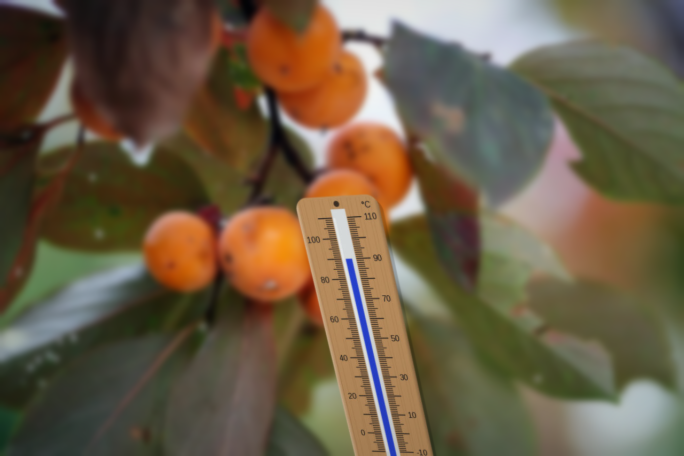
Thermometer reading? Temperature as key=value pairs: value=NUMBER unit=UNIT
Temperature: value=90 unit=°C
